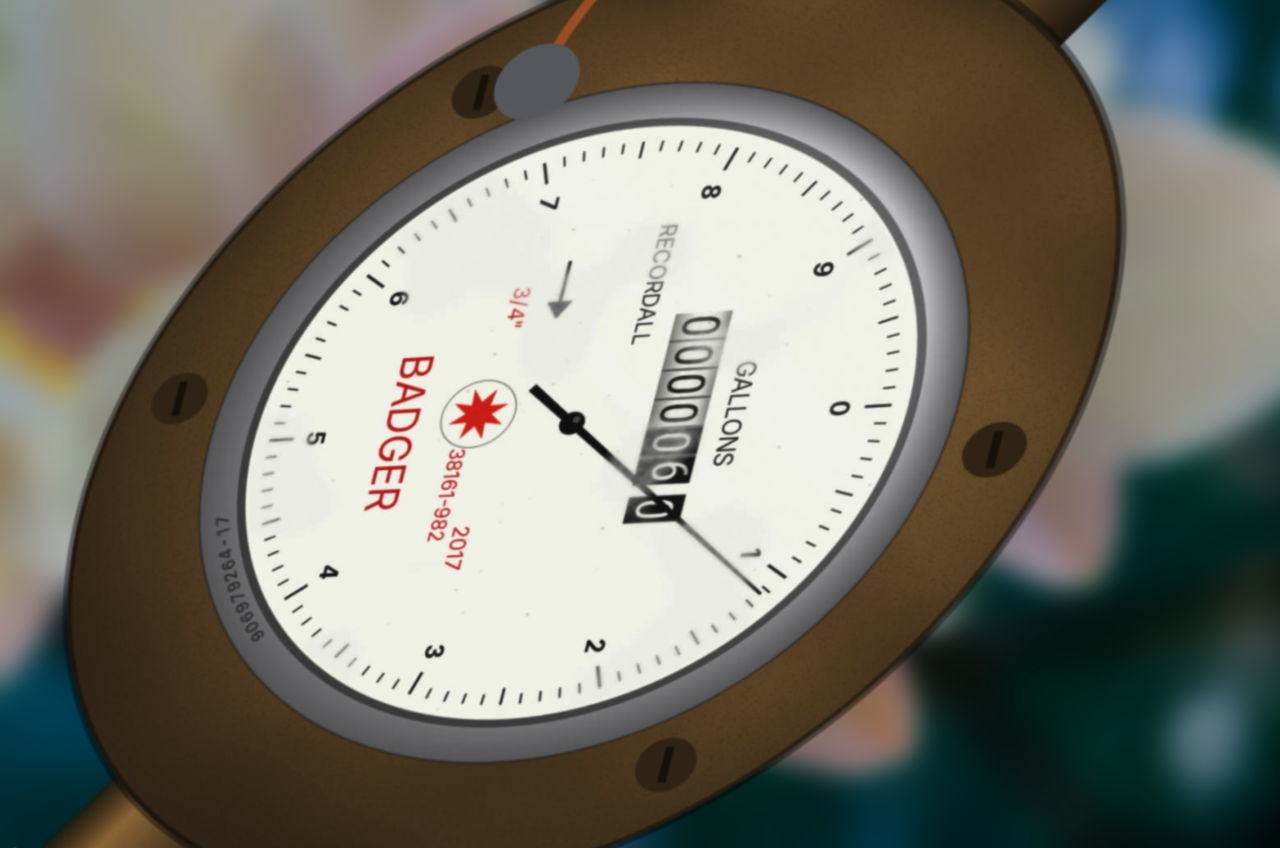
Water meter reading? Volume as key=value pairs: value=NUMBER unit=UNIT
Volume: value=61.1 unit=gal
